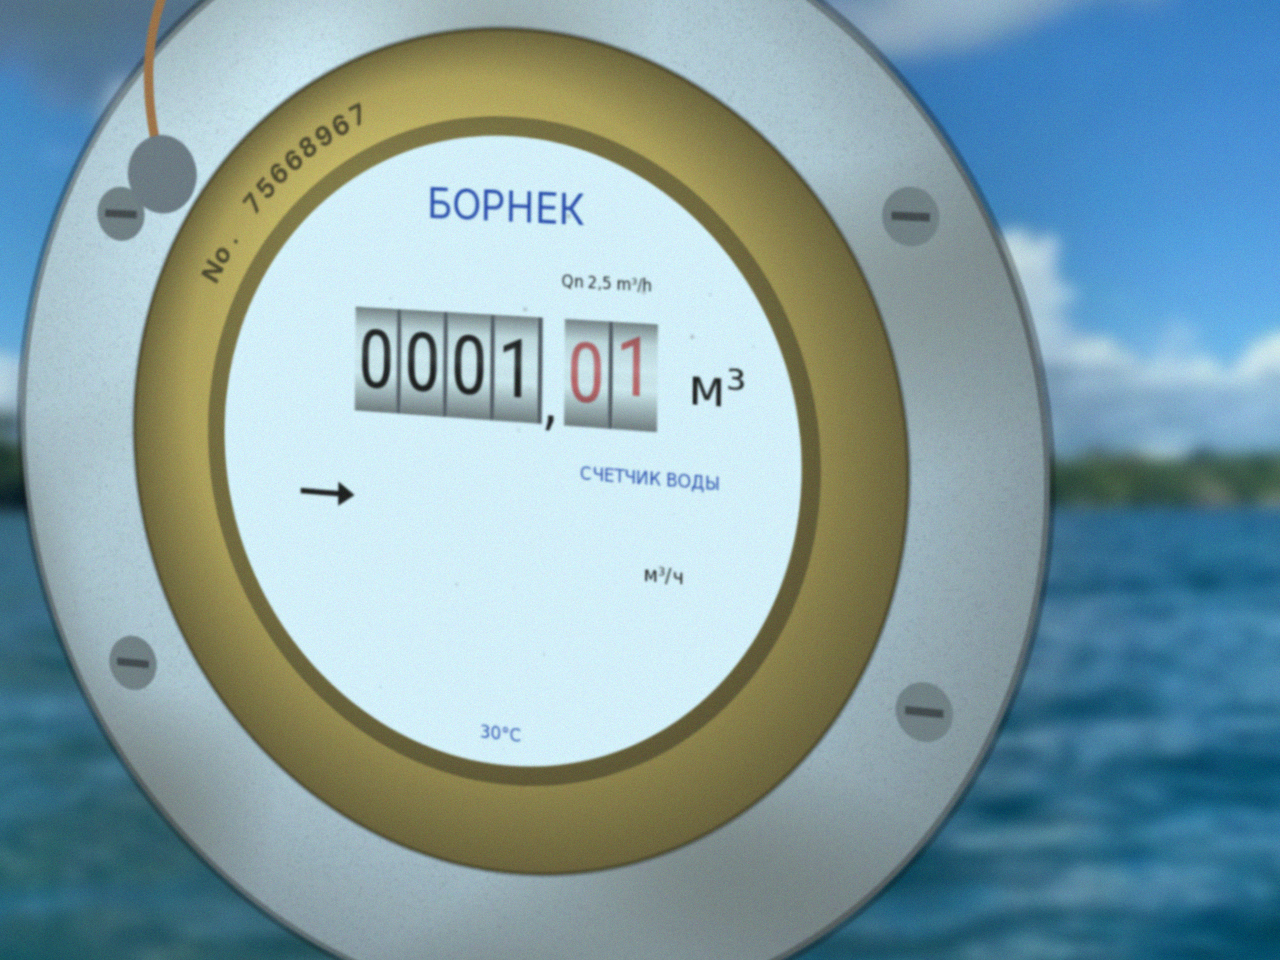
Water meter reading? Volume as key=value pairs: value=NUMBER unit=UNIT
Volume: value=1.01 unit=m³
